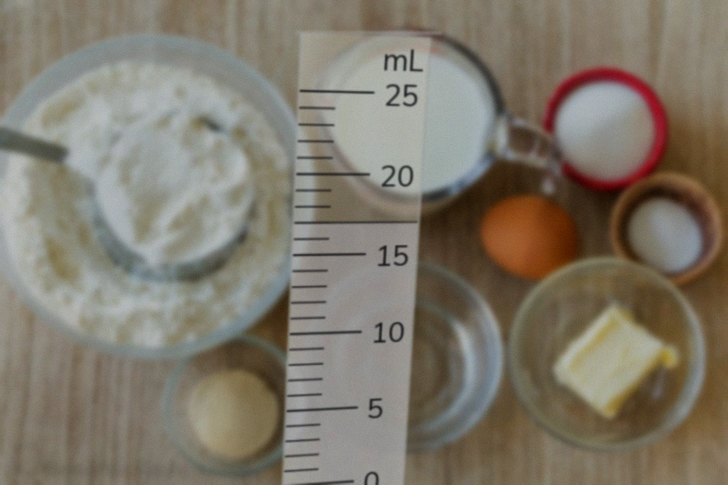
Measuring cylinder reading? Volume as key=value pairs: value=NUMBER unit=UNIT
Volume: value=17 unit=mL
